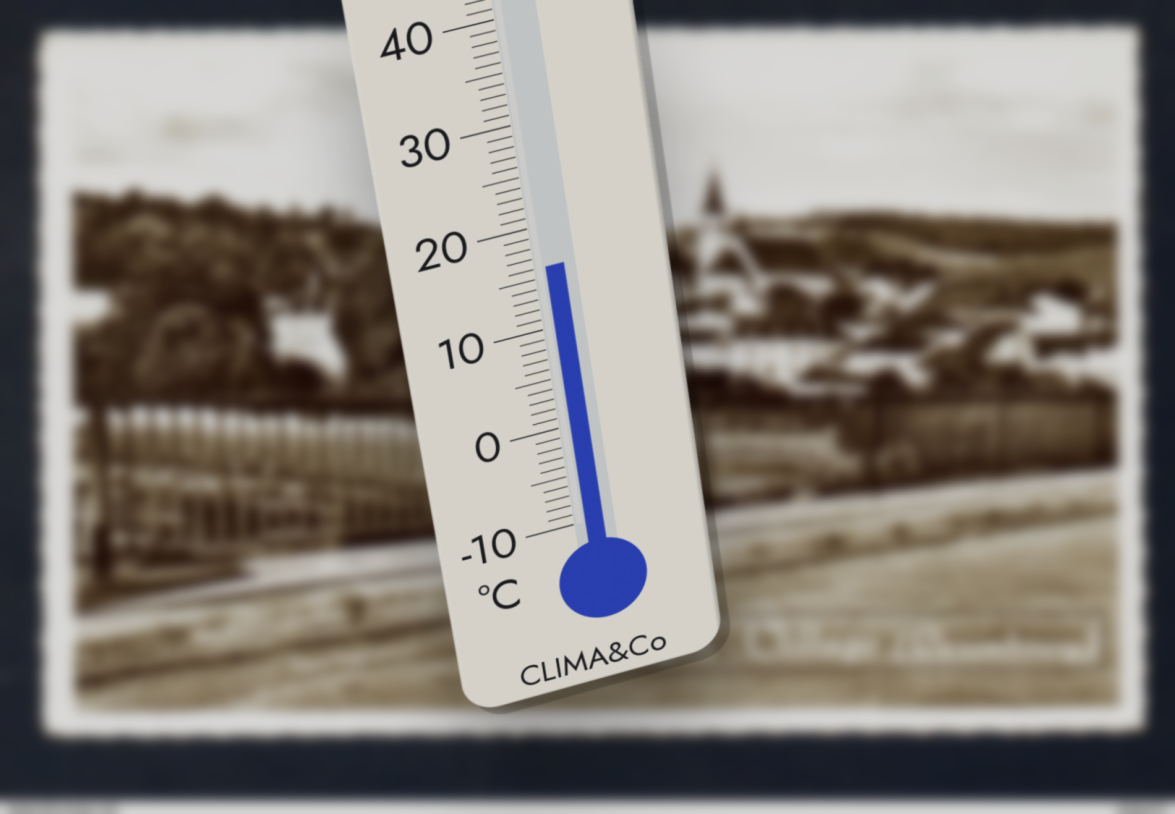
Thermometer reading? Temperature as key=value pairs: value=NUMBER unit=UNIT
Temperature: value=16 unit=°C
